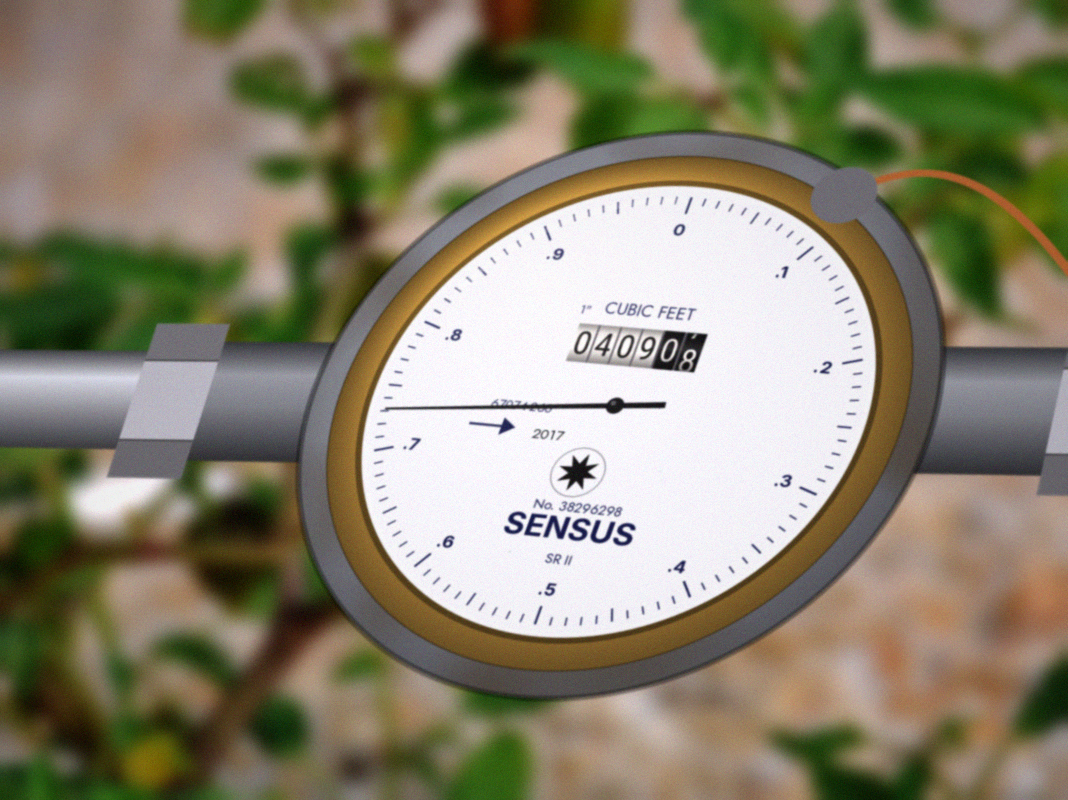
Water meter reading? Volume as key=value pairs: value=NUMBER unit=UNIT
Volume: value=40907.73 unit=ft³
